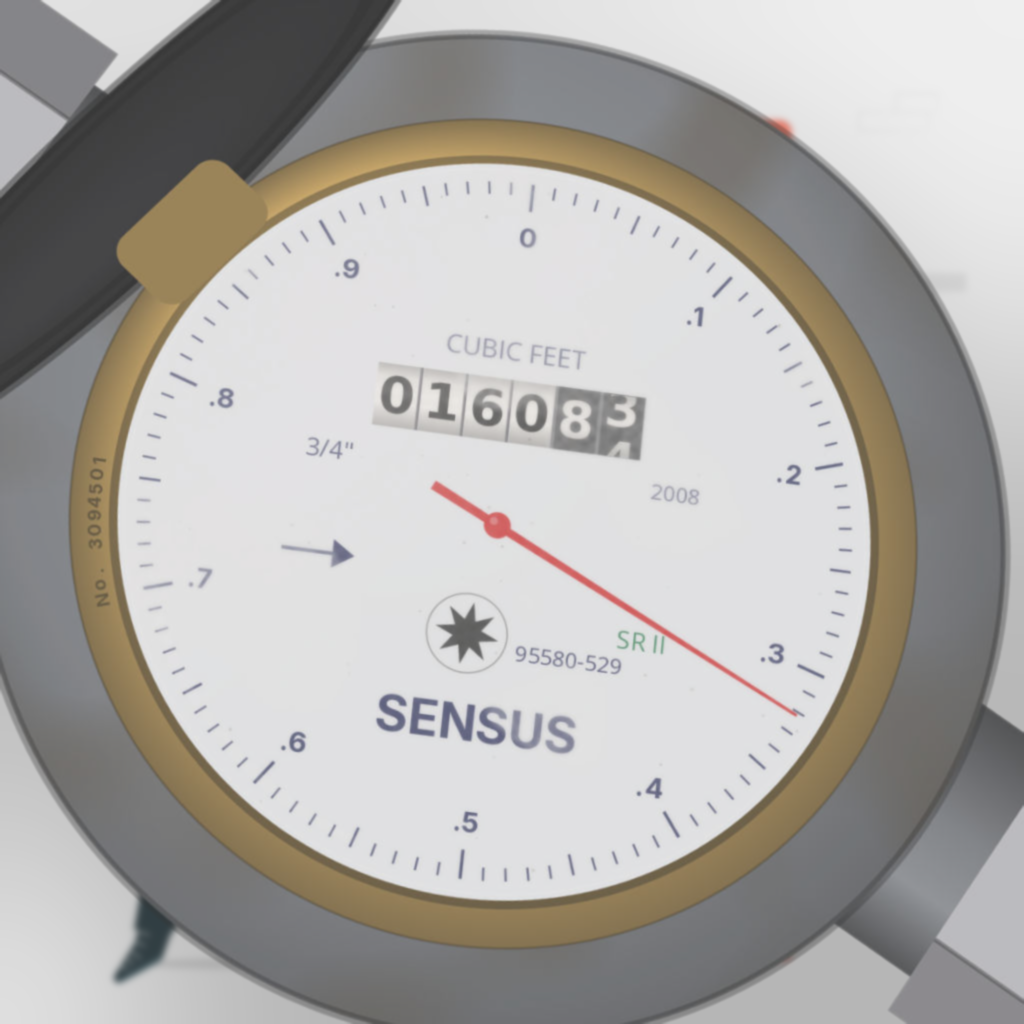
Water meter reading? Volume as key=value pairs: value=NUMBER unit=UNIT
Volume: value=16083.32 unit=ft³
